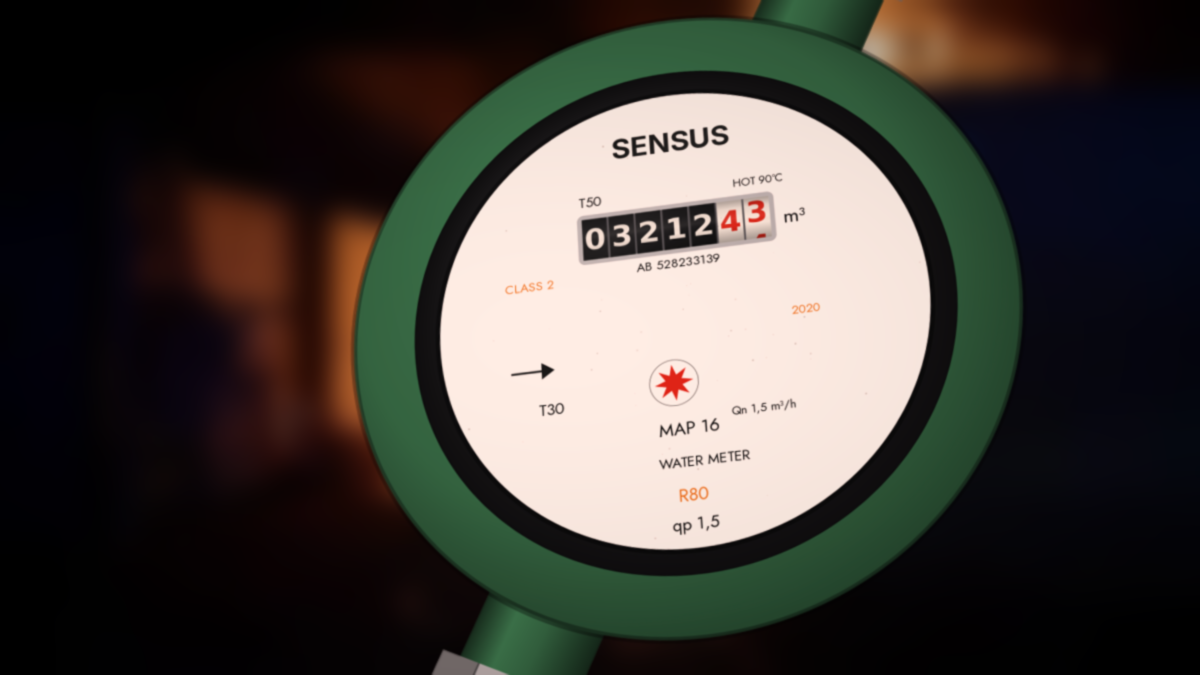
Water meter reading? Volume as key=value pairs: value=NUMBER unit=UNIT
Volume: value=3212.43 unit=m³
